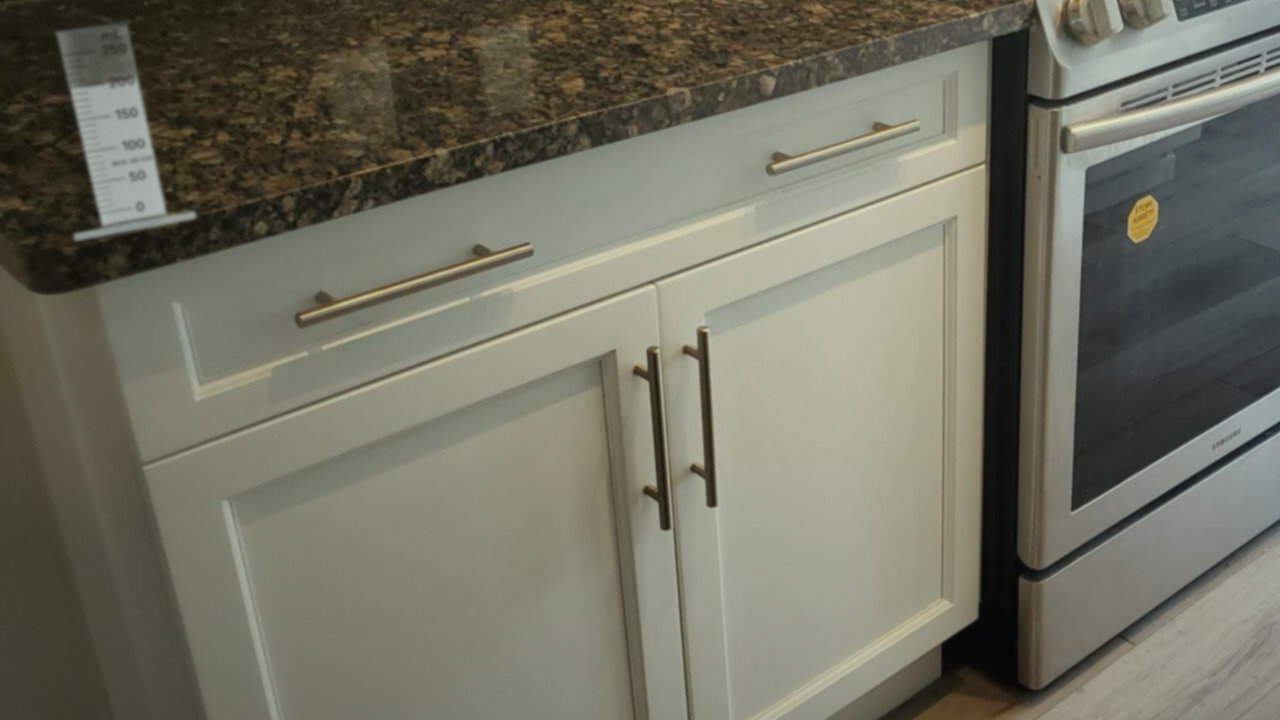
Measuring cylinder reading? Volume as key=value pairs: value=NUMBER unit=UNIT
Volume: value=200 unit=mL
